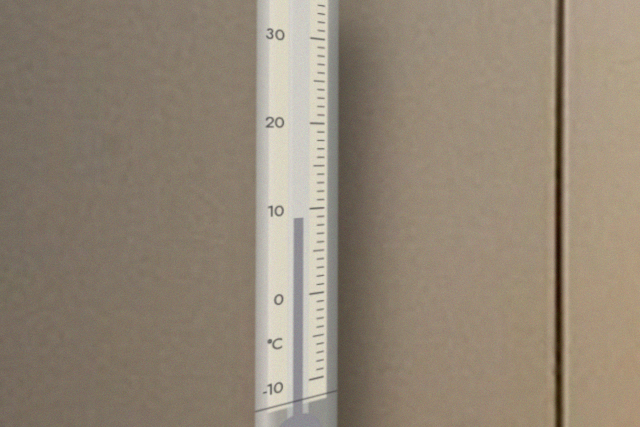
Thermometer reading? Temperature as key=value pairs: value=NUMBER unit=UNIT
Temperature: value=9 unit=°C
